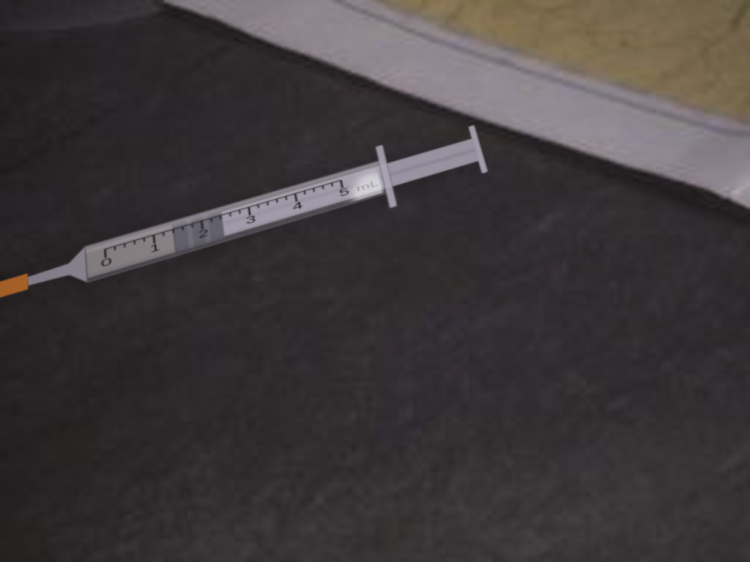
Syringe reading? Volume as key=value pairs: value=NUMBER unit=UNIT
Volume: value=1.4 unit=mL
